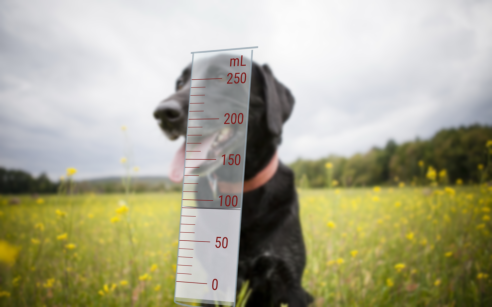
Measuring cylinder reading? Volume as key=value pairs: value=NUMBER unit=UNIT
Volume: value=90 unit=mL
